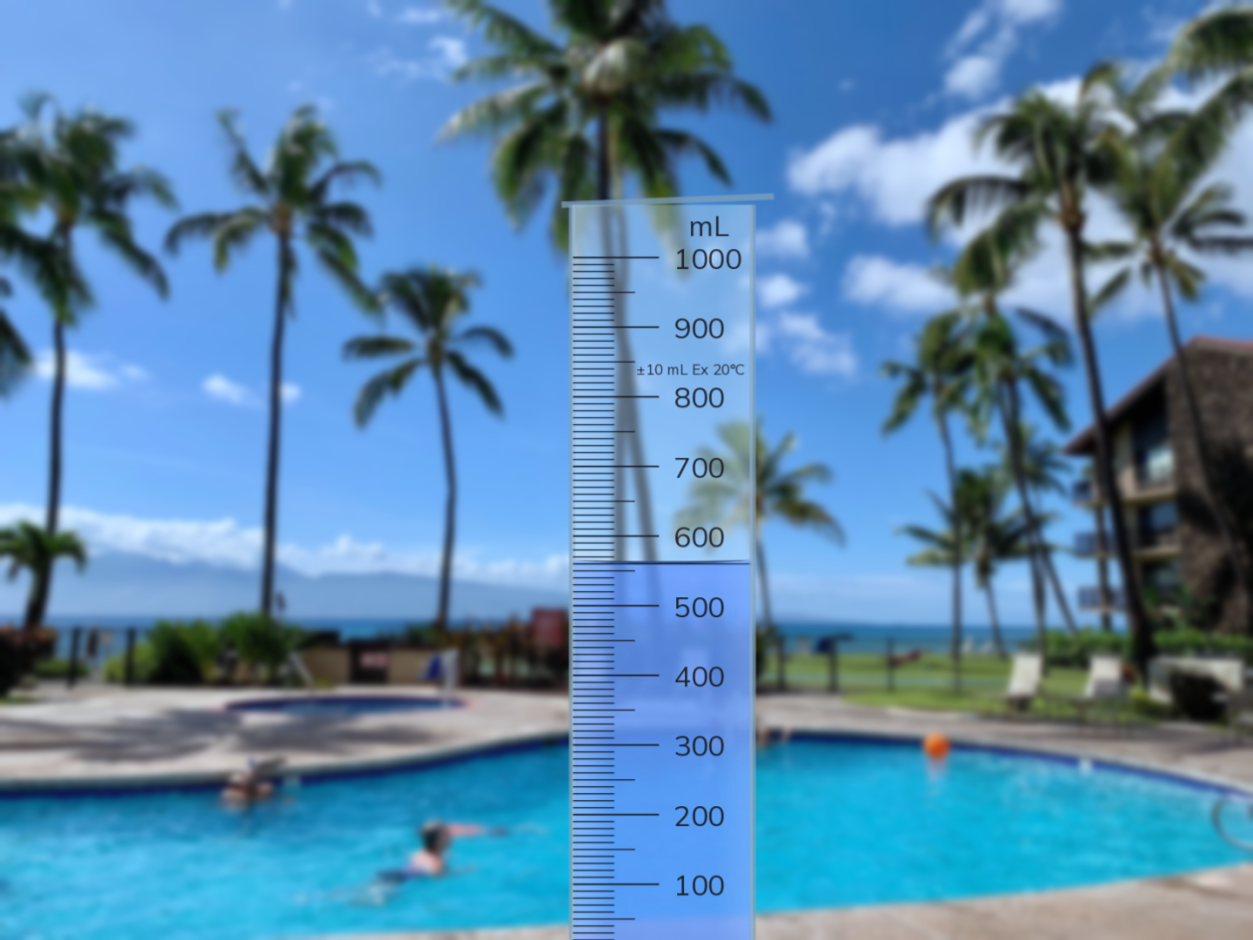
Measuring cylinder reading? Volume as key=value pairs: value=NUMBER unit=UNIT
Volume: value=560 unit=mL
